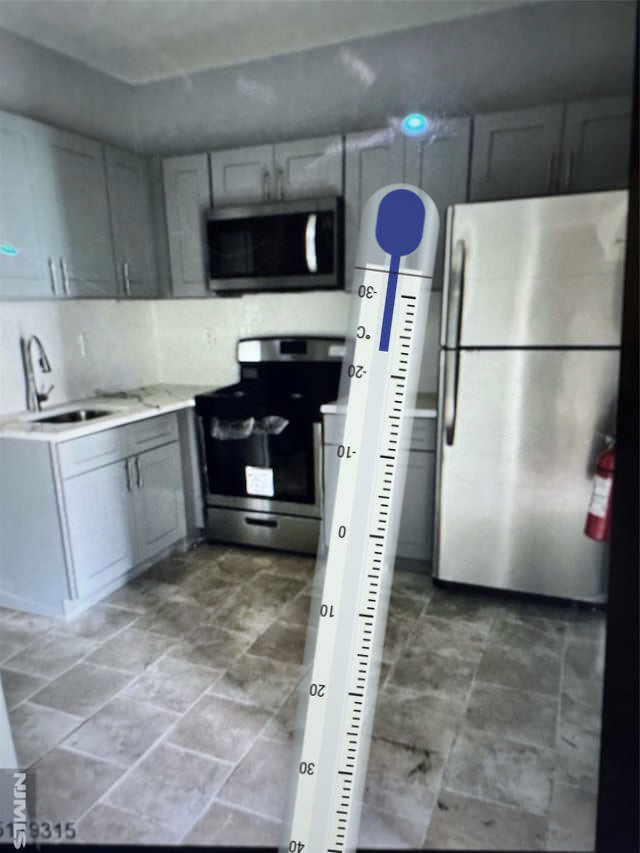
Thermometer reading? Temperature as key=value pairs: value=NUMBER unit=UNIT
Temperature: value=-23 unit=°C
